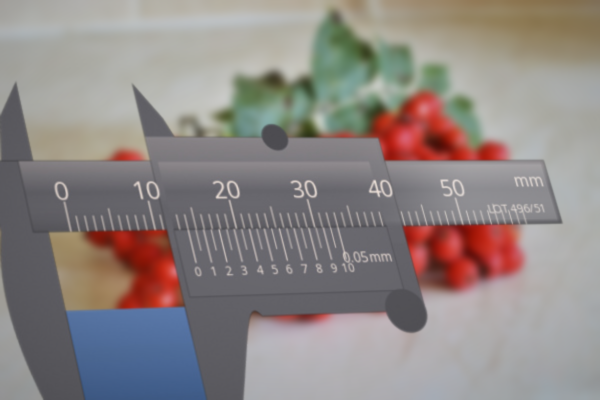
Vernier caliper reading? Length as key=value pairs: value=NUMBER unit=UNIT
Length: value=14.0 unit=mm
